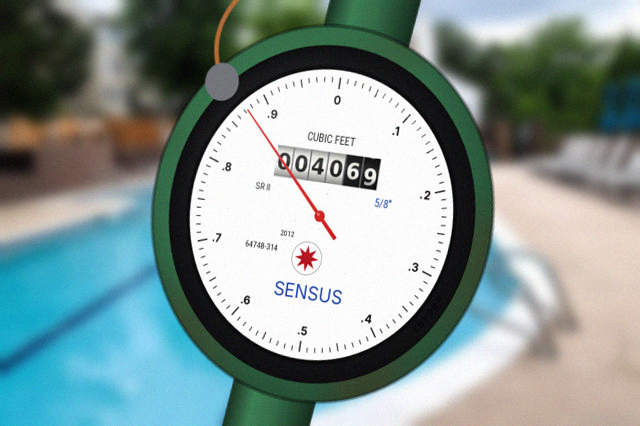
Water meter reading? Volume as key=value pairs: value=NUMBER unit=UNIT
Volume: value=4068.87 unit=ft³
